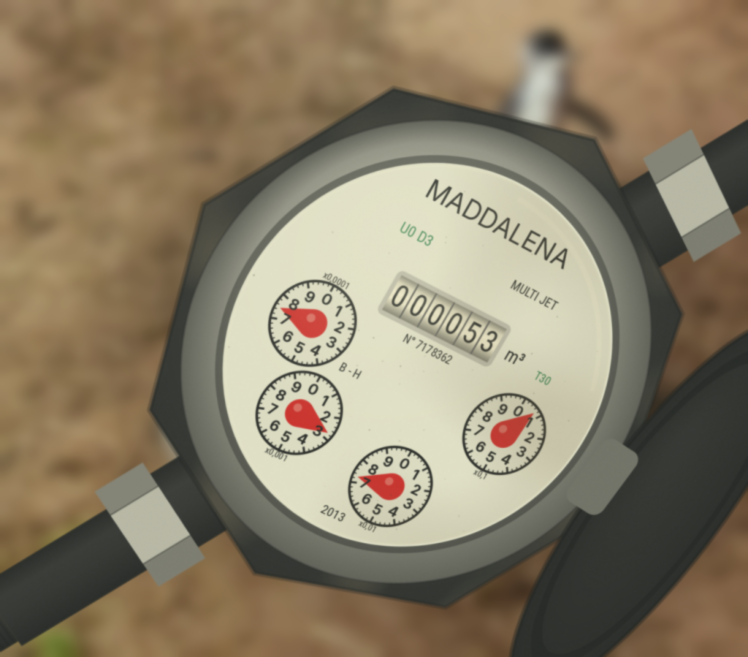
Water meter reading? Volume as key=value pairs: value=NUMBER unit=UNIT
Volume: value=53.0727 unit=m³
